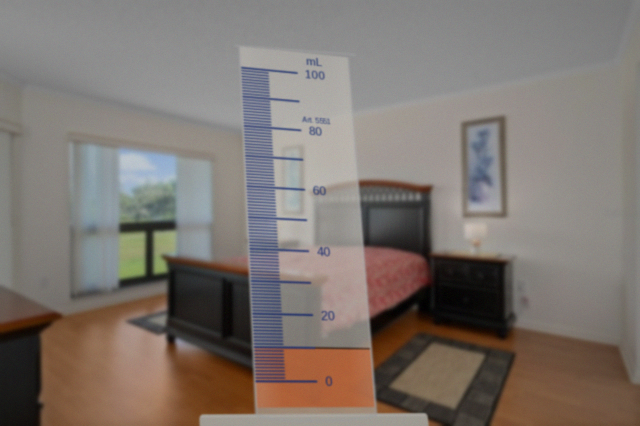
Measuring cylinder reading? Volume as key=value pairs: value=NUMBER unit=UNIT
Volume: value=10 unit=mL
